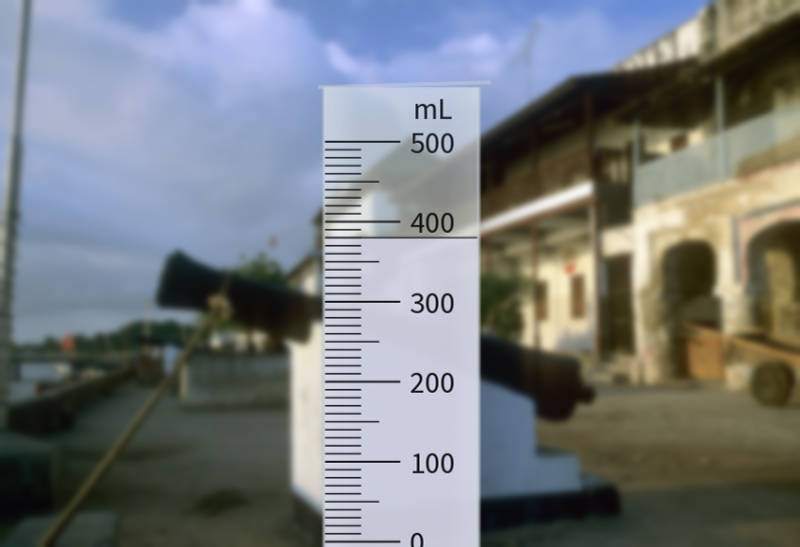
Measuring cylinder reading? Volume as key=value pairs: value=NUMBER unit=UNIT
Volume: value=380 unit=mL
